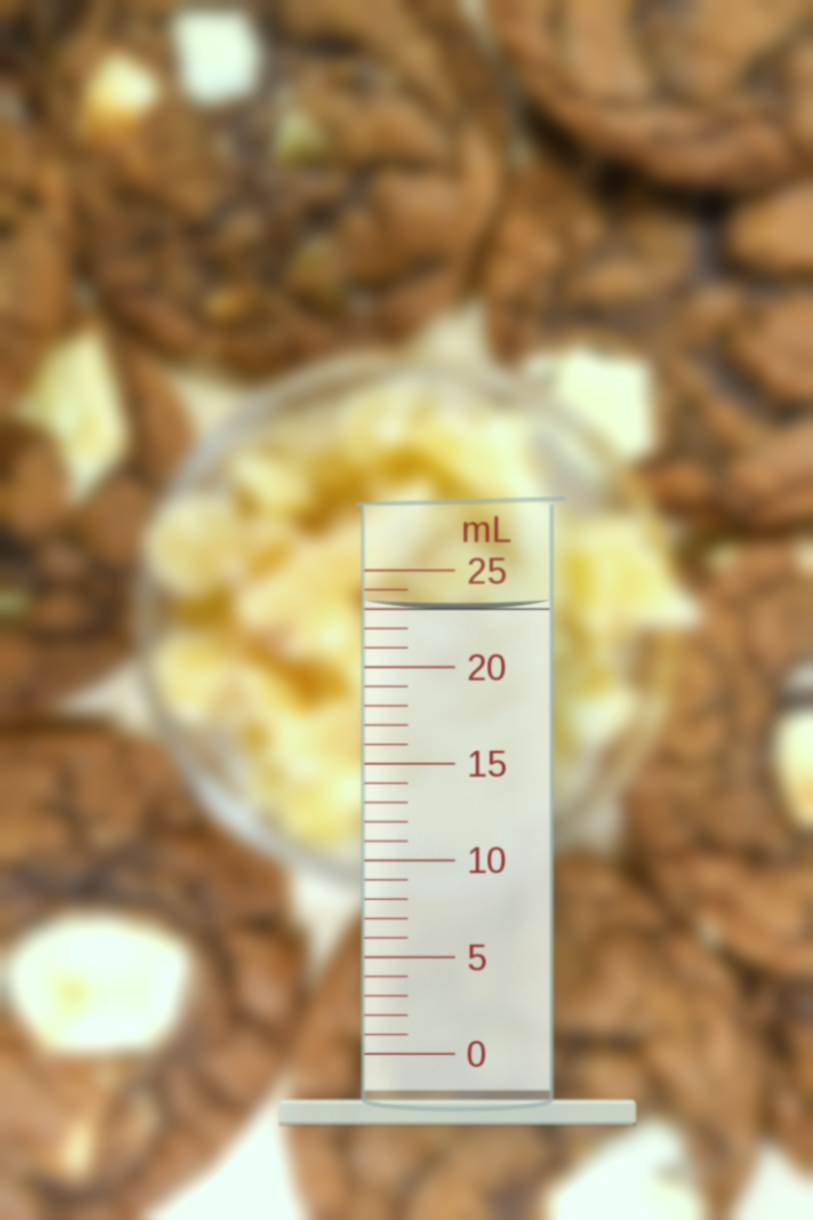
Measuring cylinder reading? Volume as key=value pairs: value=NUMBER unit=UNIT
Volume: value=23 unit=mL
